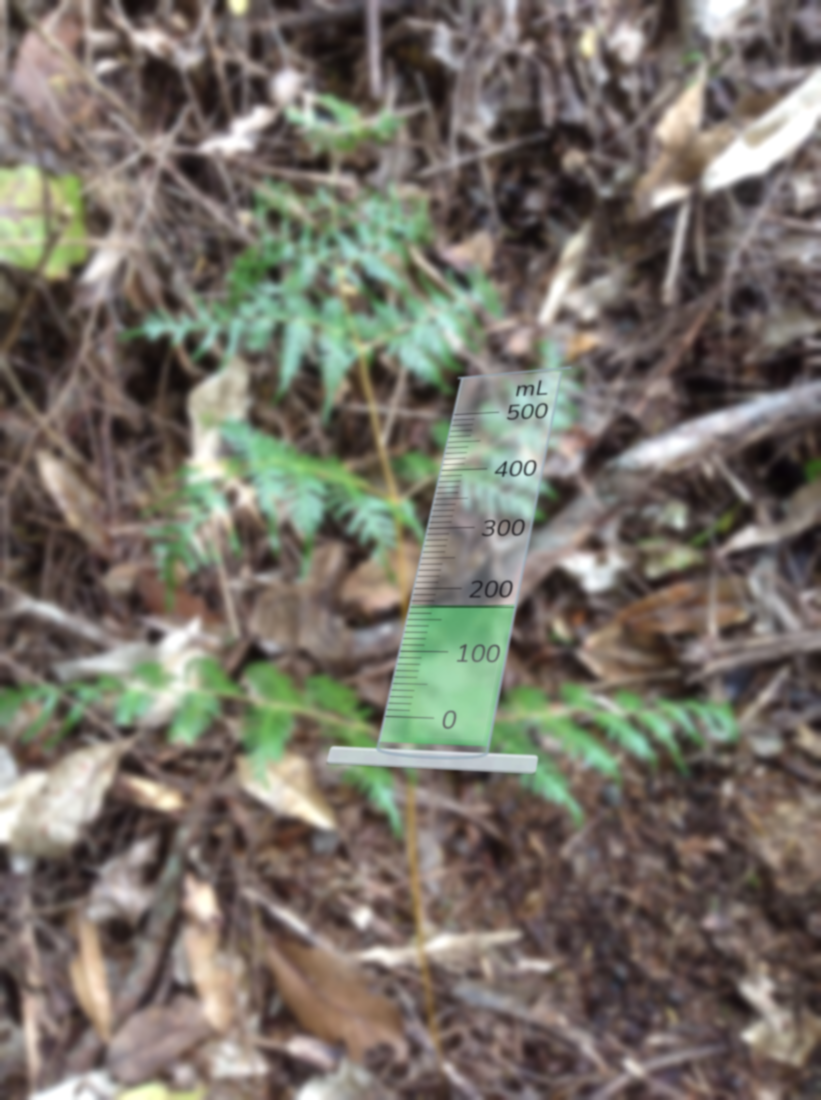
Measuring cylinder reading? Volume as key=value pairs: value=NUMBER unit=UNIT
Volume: value=170 unit=mL
